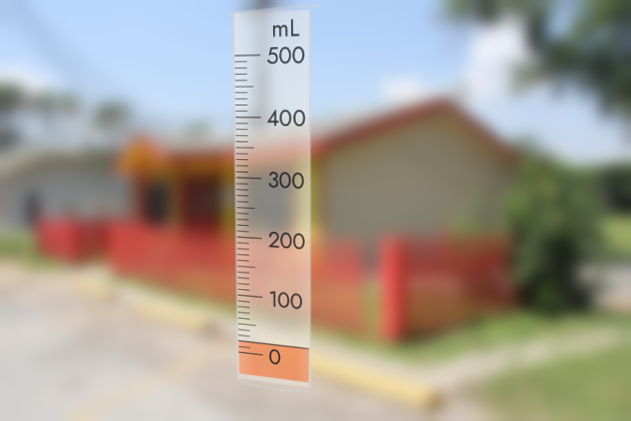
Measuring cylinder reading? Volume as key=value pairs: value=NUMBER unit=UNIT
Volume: value=20 unit=mL
